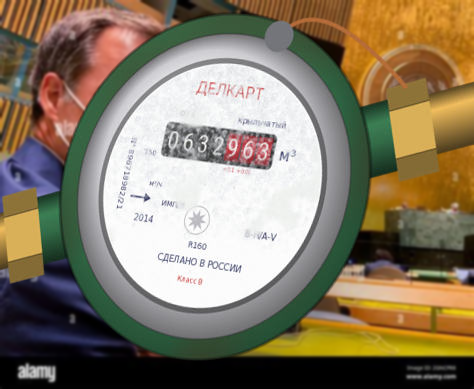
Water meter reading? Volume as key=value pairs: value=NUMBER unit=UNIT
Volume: value=632.963 unit=m³
